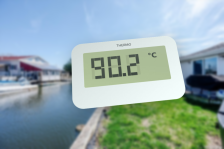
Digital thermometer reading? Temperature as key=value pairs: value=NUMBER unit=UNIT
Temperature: value=90.2 unit=°C
